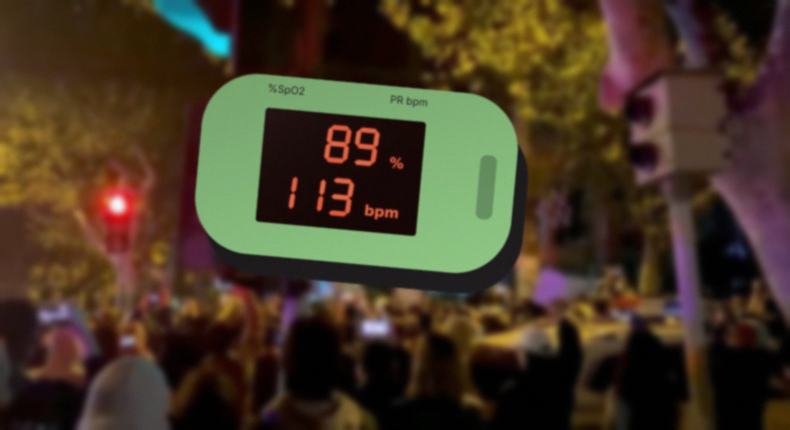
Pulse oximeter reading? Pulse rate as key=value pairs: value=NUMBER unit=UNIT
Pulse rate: value=113 unit=bpm
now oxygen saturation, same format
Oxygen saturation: value=89 unit=%
